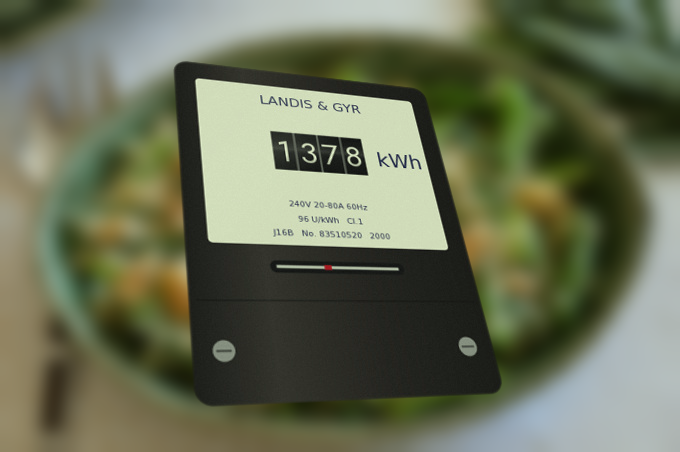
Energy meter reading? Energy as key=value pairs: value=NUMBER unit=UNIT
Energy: value=1378 unit=kWh
